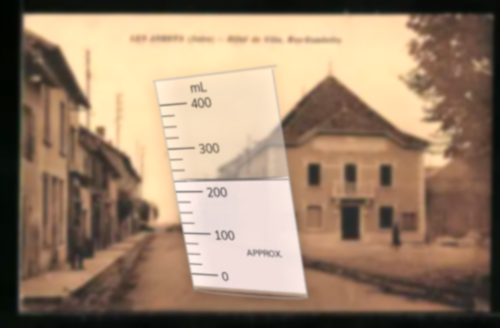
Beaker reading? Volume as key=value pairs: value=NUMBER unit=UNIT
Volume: value=225 unit=mL
